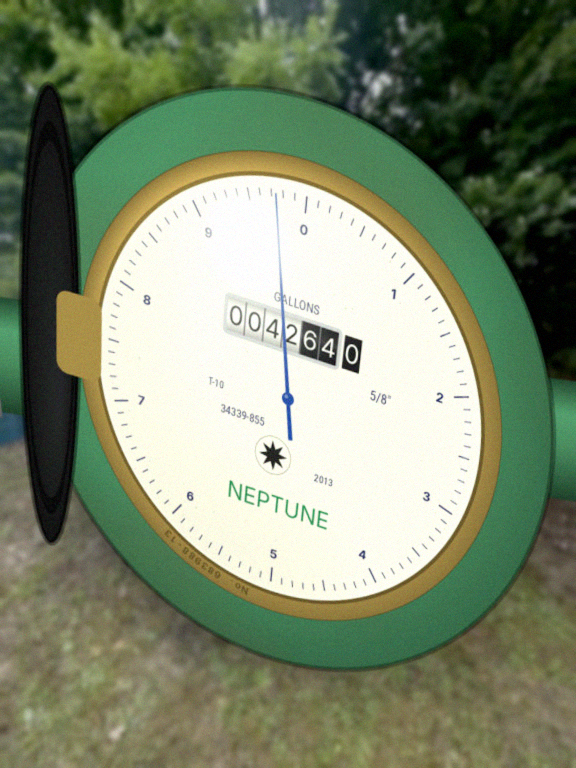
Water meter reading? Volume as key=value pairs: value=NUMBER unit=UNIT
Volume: value=42639.7 unit=gal
